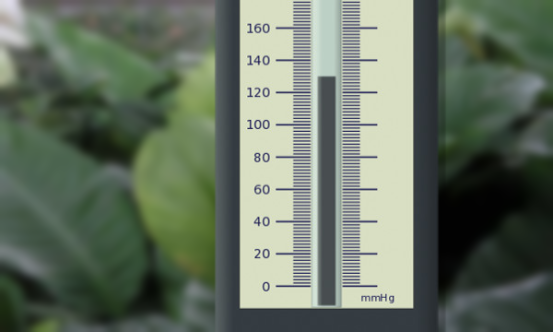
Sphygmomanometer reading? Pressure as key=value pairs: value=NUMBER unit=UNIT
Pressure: value=130 unit=mmHg
